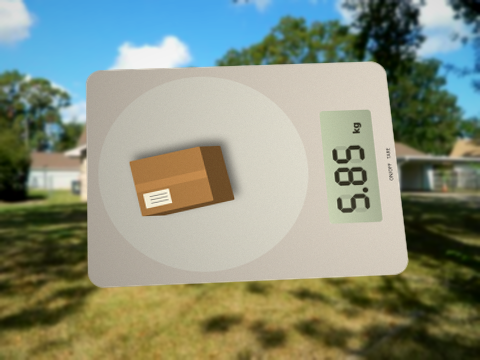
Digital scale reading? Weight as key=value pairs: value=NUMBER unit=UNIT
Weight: value=5.85 unit=kg
